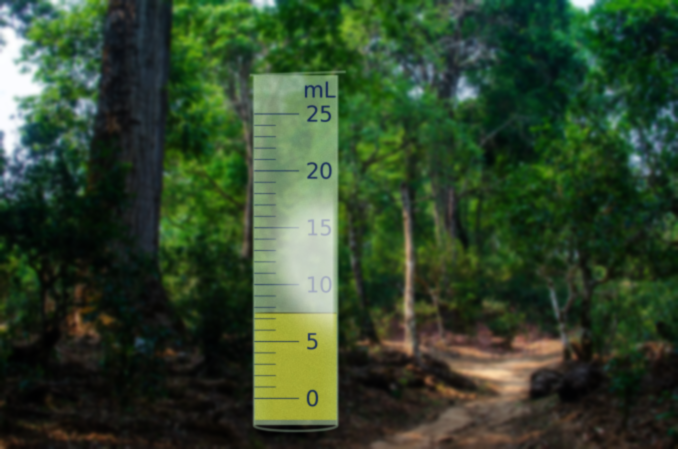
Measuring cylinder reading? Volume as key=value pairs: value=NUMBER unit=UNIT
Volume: value=7.5 unit=mL
